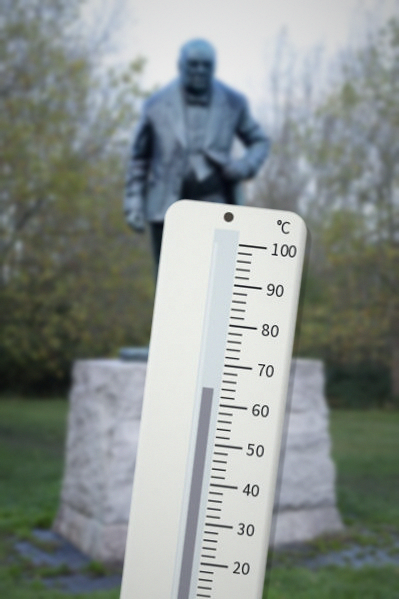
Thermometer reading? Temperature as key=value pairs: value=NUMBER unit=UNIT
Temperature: value=64 unit=°C
